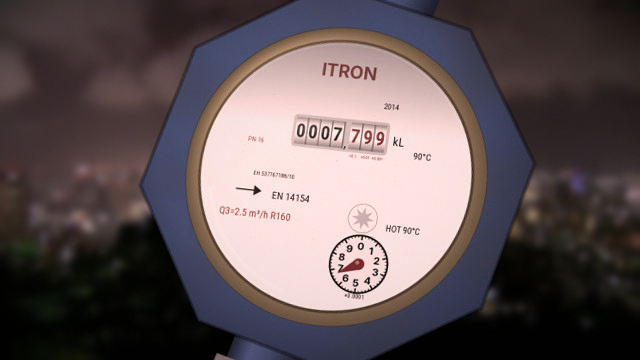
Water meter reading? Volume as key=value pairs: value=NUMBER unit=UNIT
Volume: value=7.7996 unit=kL
